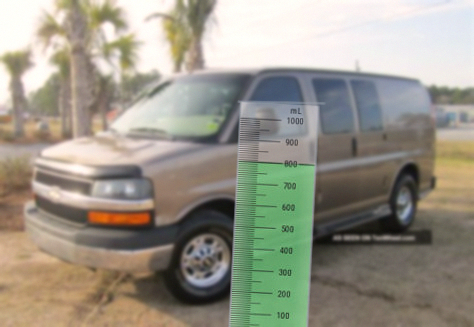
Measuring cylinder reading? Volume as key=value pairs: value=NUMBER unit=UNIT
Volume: value=800 unit=mL
